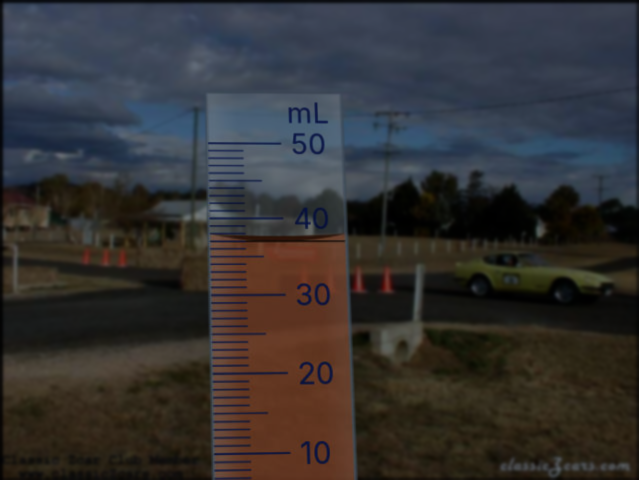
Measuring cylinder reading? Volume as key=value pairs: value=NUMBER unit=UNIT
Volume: value=37 unit=mL
